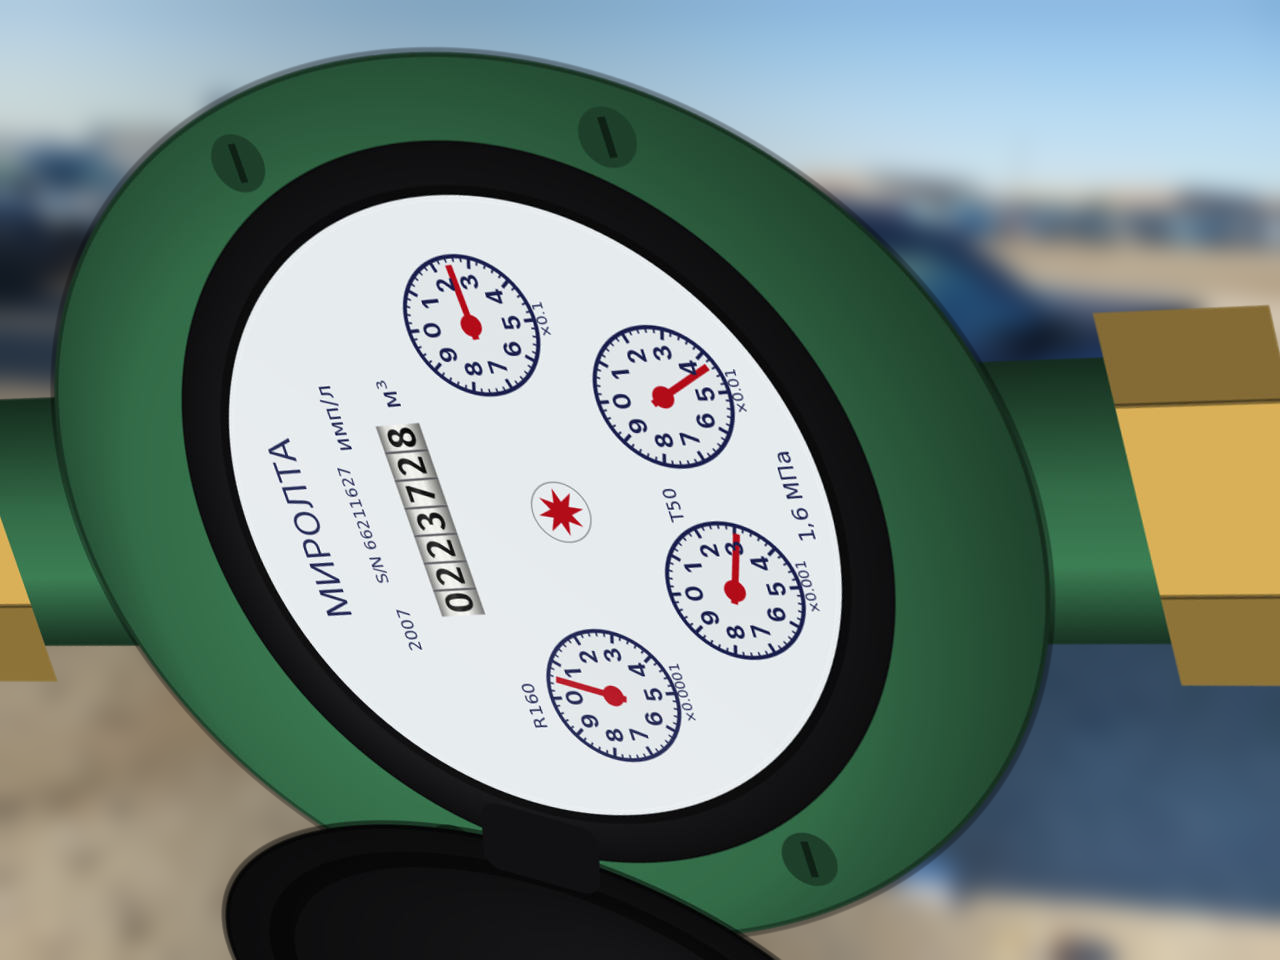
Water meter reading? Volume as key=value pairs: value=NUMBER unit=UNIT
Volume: value=223728.2430 unit=m³
